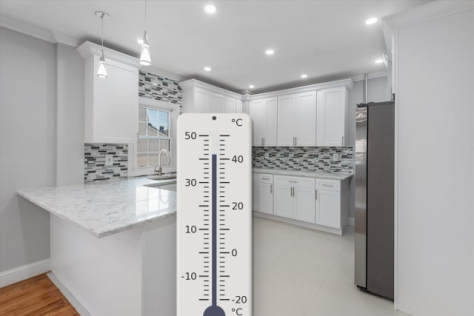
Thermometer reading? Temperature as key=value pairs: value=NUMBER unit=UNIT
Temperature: value=42 unit=°C
